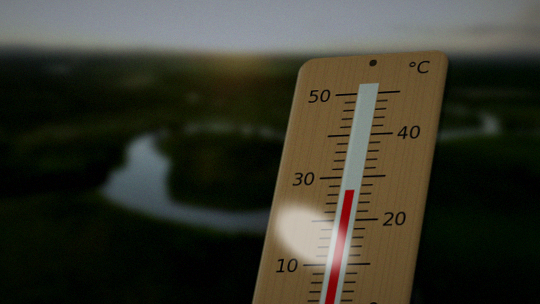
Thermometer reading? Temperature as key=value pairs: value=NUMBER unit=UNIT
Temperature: value=27 unit=°C
